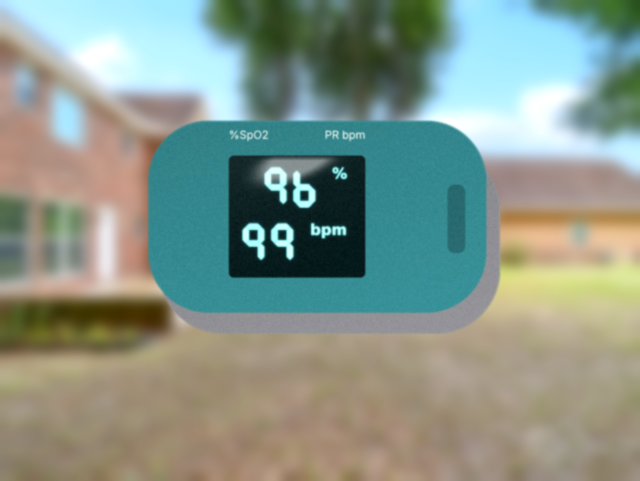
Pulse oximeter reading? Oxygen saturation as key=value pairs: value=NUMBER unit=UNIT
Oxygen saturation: value=96 unit=%
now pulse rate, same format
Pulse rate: value=99 unit=bpm
